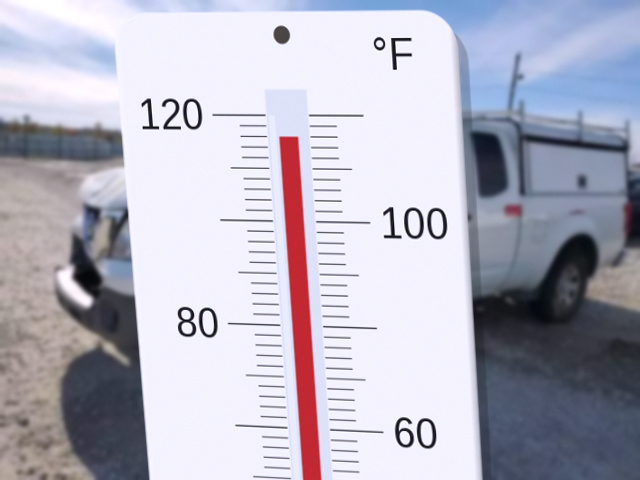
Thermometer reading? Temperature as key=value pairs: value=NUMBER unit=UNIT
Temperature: value=116 unit=°F
